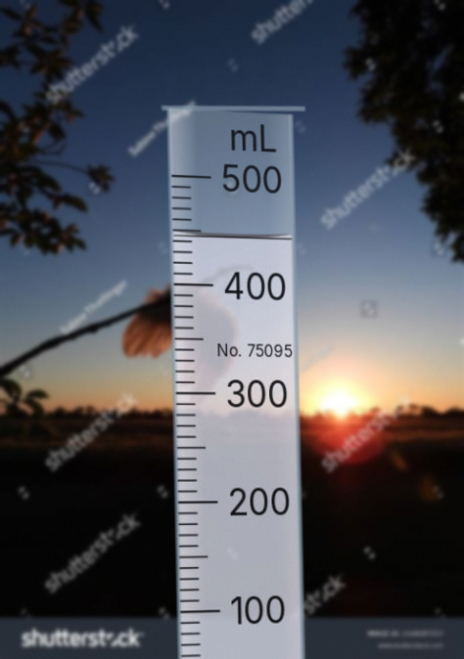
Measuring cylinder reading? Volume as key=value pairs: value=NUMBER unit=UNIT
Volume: value=445 unit=mL
